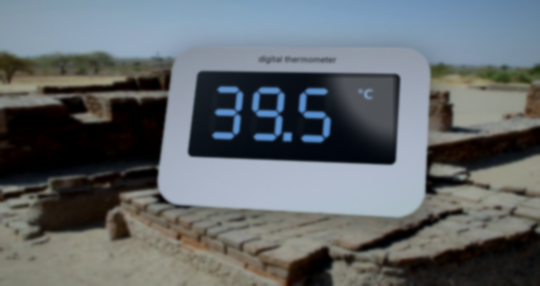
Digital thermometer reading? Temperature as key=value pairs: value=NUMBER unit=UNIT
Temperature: value=39.5 unit=°C
